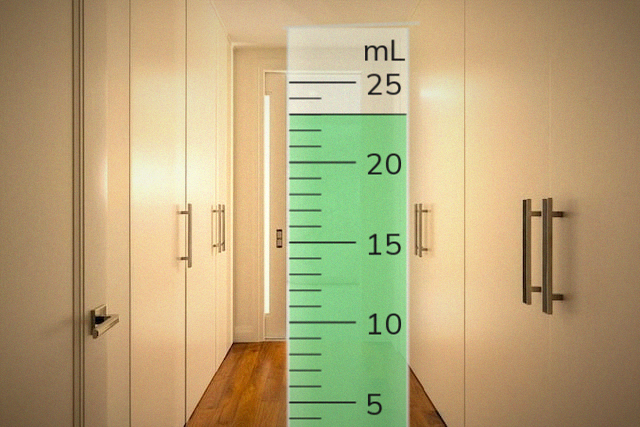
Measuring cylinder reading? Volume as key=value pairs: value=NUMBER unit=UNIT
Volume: value=23 unit=mL
